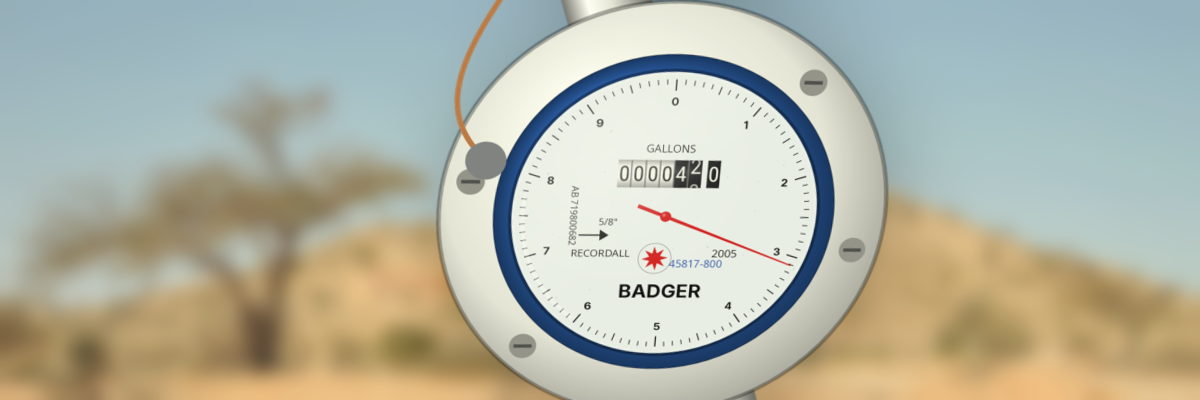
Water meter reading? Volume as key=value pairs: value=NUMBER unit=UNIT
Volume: value=423.1 unit=gal
